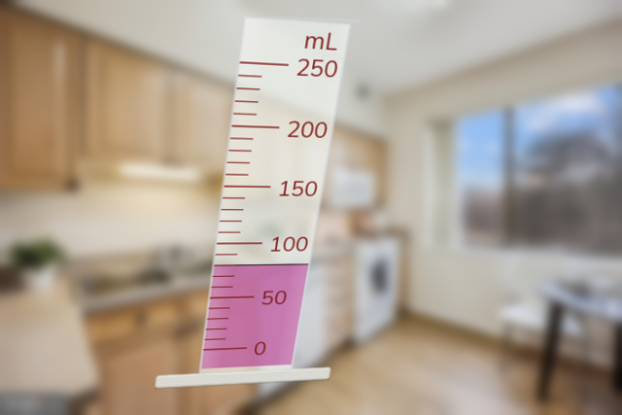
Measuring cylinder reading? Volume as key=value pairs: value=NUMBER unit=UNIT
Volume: value=80 unit=mL
